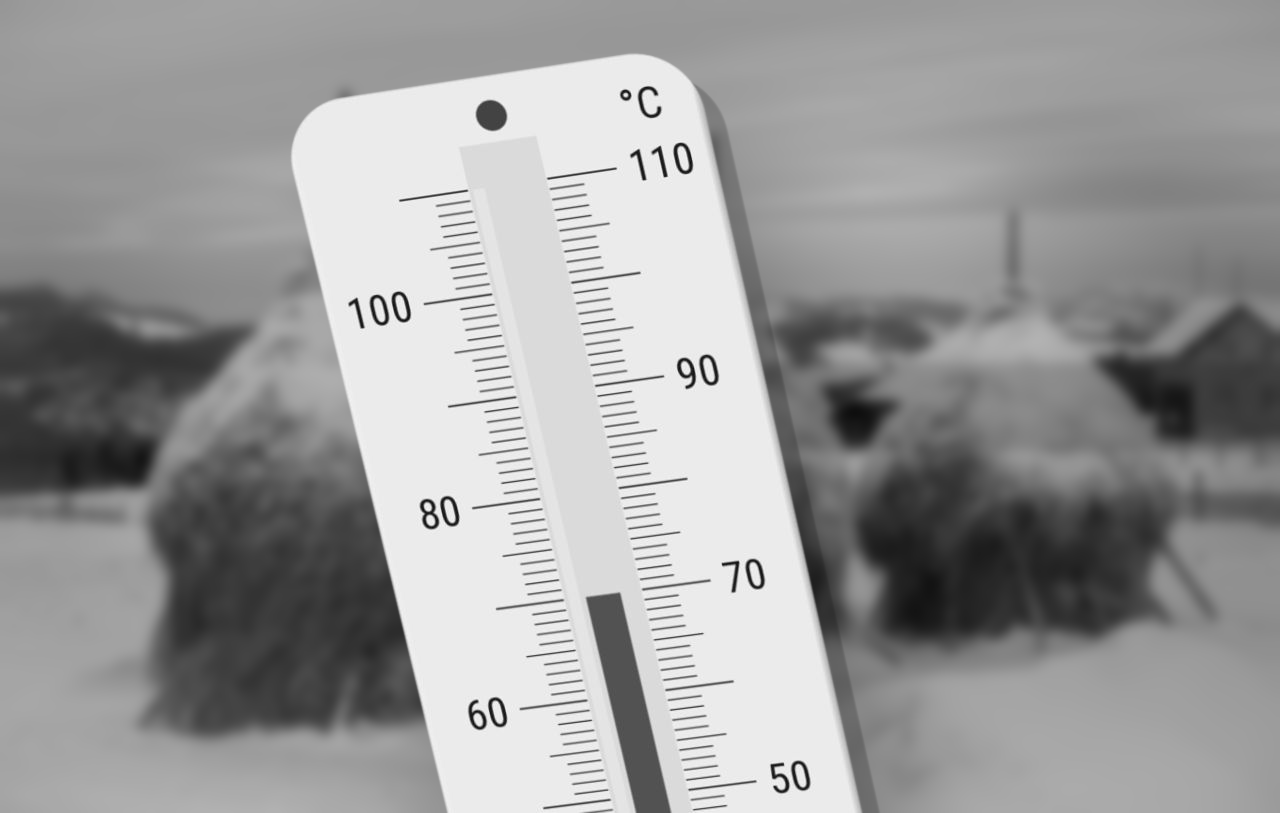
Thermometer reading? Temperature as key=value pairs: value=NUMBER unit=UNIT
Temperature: value=70 unit=°C
